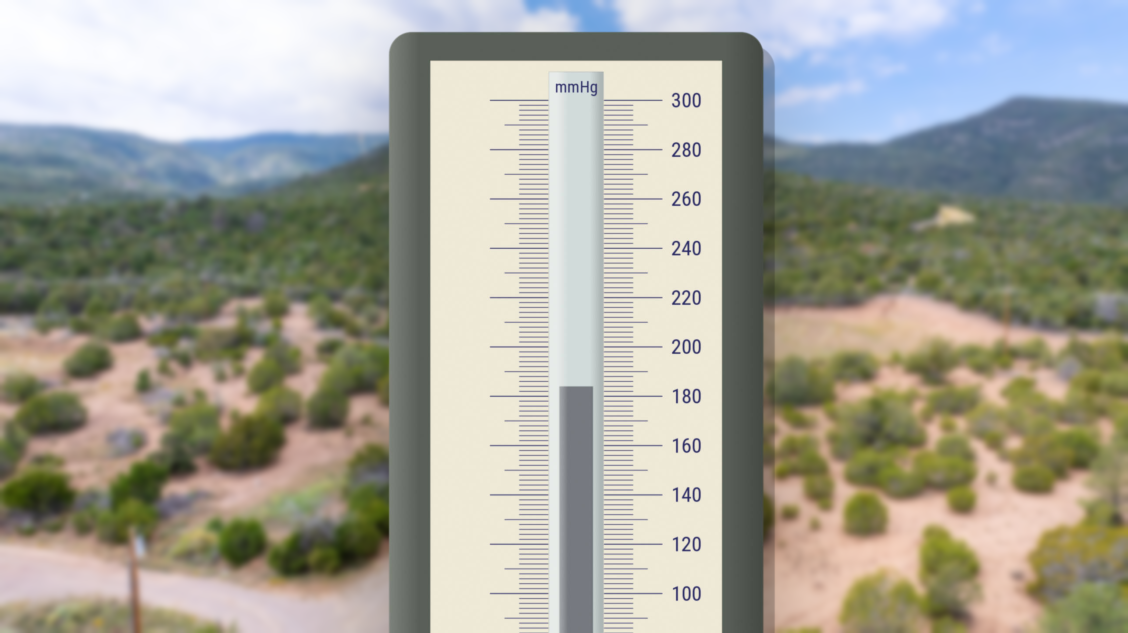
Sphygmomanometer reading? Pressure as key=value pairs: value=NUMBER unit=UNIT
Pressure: value=184 unit=mmHg
